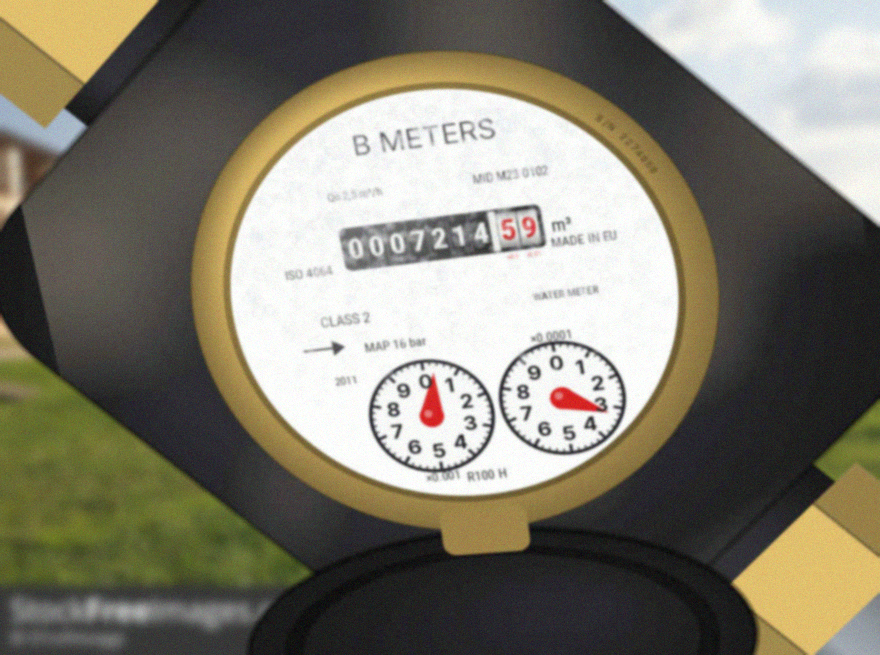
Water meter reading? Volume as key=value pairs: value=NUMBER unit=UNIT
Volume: value=7214.5903 unit=m³
